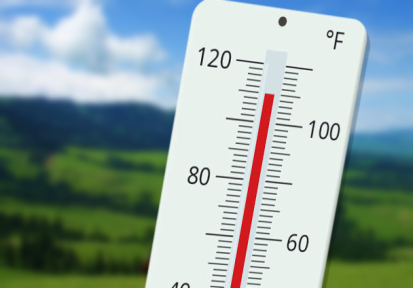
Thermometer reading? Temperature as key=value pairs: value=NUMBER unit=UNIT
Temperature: value=110 unit=°F
